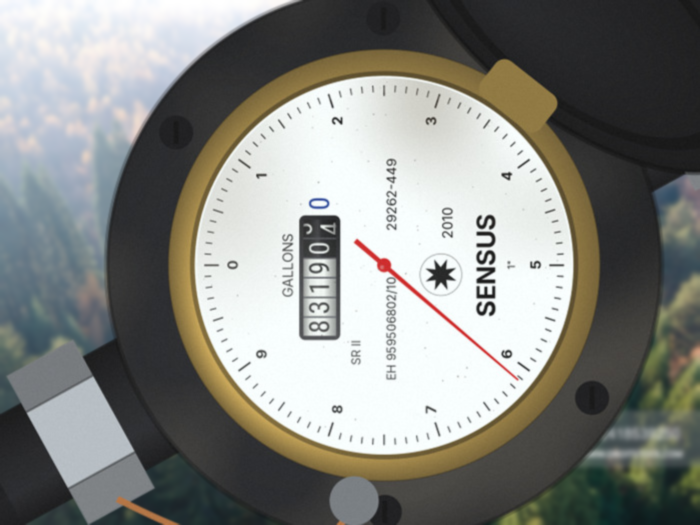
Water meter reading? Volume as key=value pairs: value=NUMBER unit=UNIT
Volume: value=8319036.1 unit=gal
